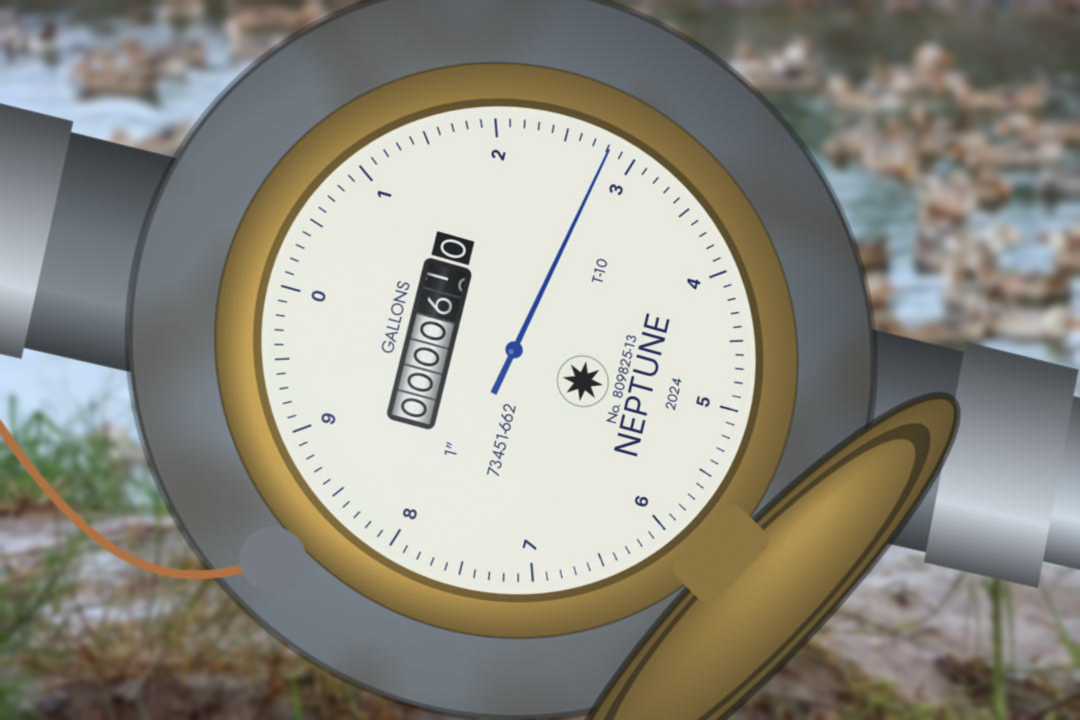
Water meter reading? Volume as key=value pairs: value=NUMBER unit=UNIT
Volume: value=612.8 unit=gal
